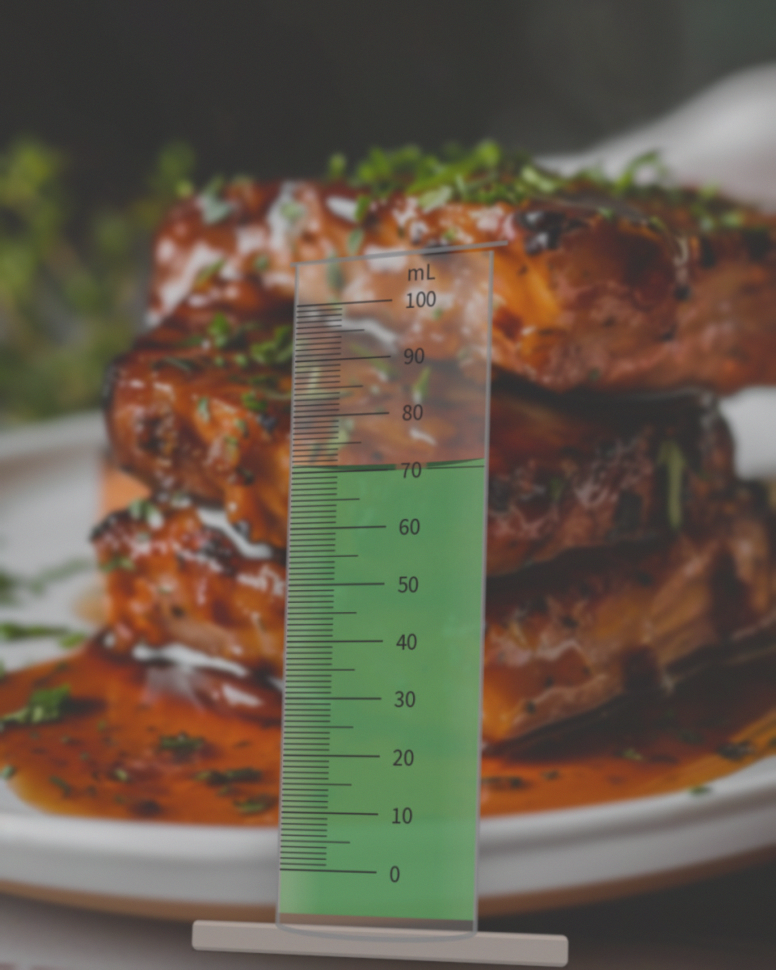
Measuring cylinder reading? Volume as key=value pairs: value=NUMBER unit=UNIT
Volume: value=70 unit=mL
